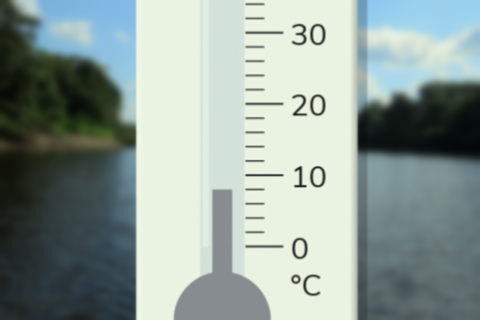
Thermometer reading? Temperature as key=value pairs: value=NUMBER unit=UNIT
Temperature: value=8 unit=°C
